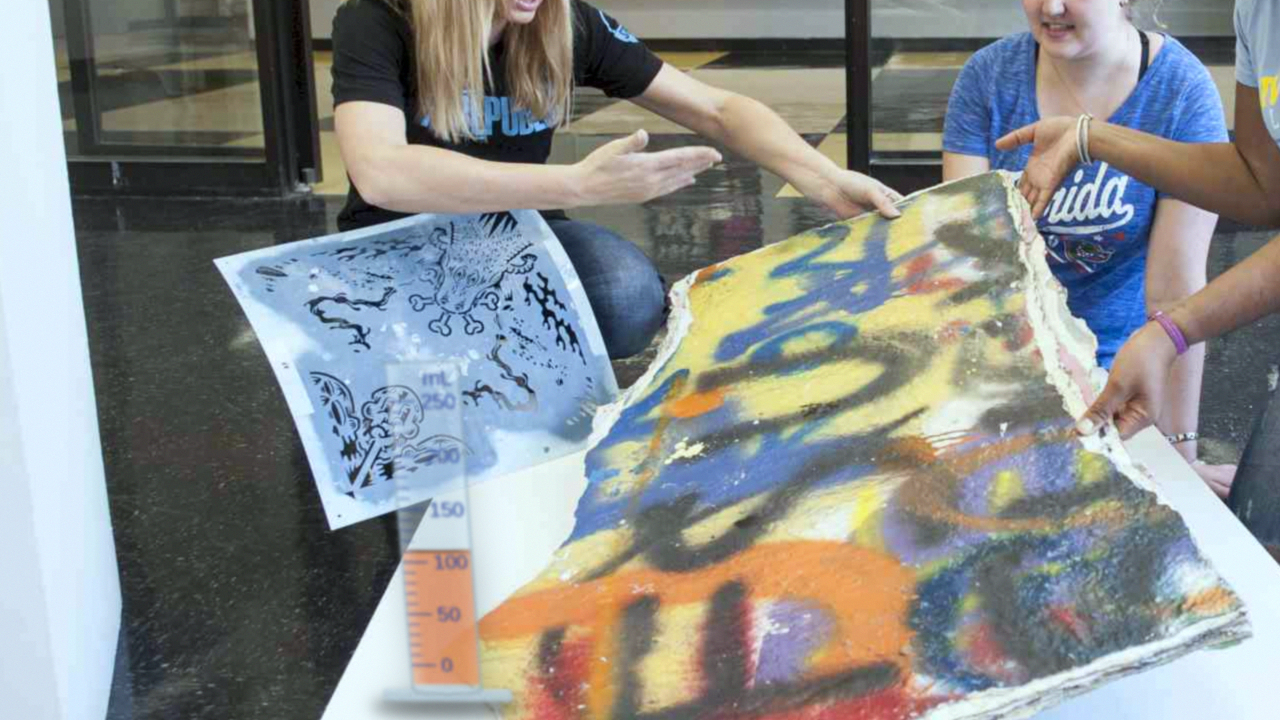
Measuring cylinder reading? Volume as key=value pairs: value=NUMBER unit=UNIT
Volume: value=110 unit=mL
